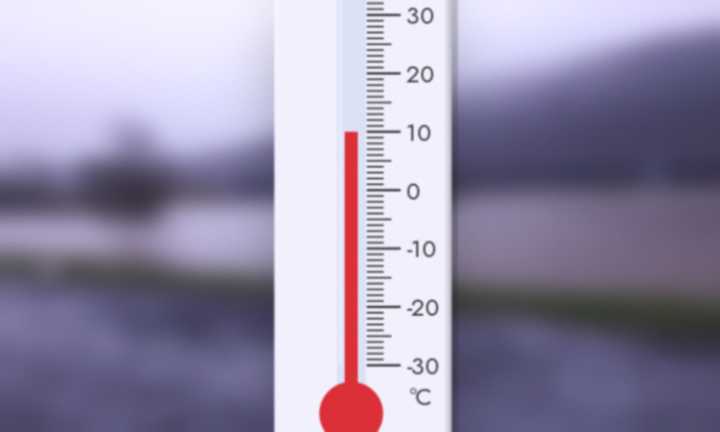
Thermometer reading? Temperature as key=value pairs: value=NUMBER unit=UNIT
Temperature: value=10 unit=°C
